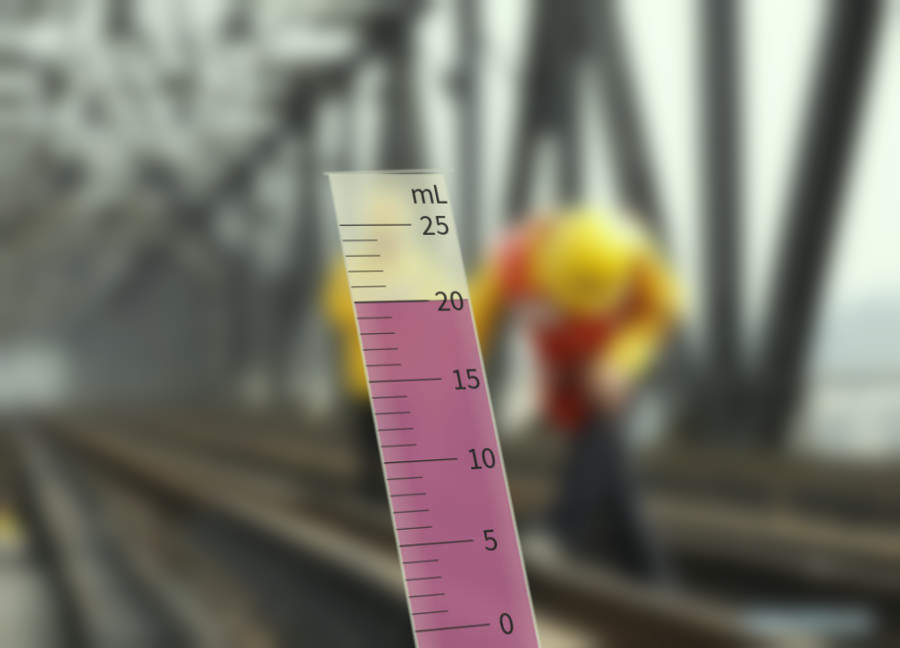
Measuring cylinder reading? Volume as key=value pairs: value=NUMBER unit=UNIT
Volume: value=20 unit=mL
